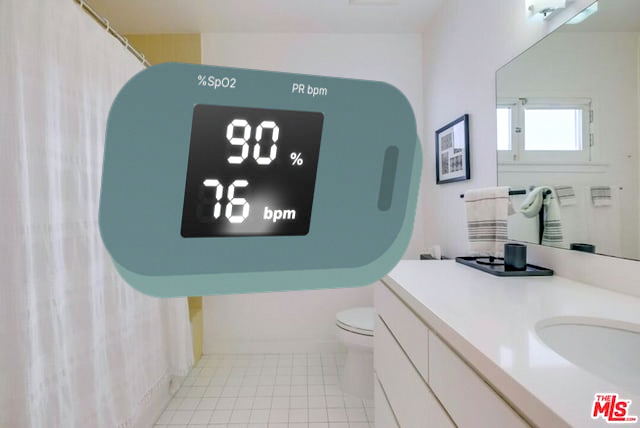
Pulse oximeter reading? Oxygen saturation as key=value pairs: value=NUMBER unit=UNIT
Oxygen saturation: value=90 unit=%
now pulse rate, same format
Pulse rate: value=76 unit=bpm
